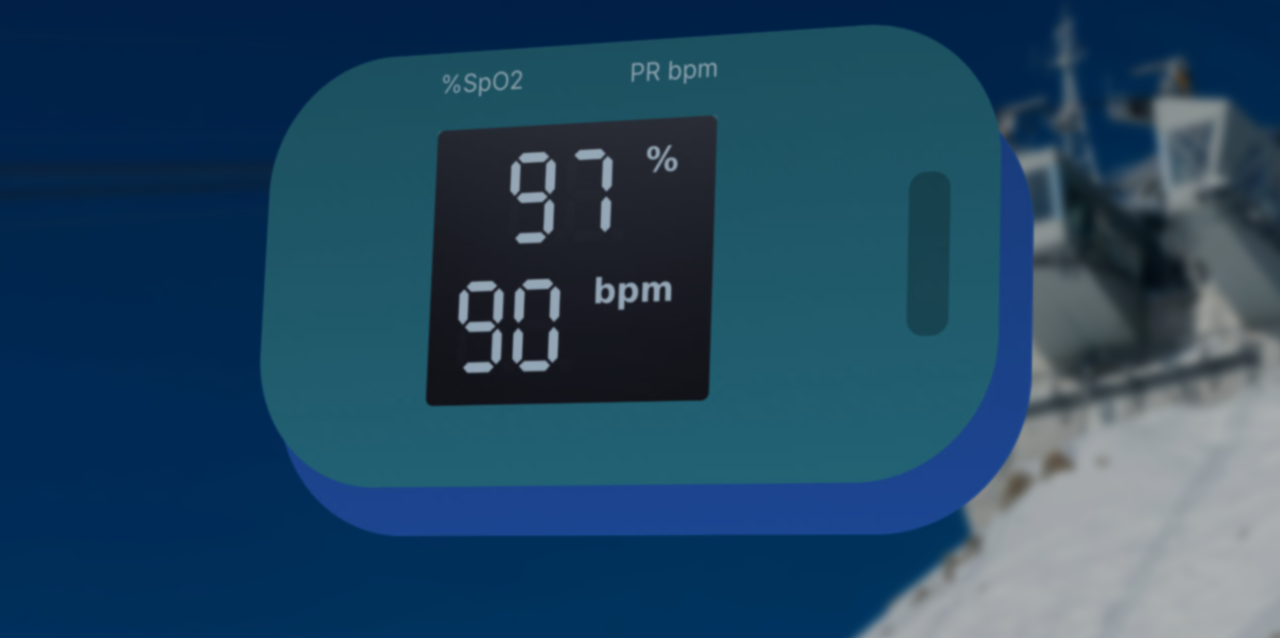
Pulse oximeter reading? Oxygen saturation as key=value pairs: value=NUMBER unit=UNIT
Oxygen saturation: value=97 unit=%
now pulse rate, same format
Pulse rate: value=90 unit=bpm
